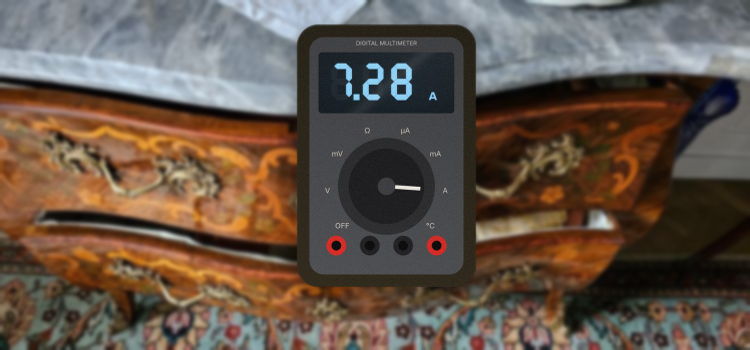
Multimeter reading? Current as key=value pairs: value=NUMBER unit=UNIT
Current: value=7.28 unit=A
